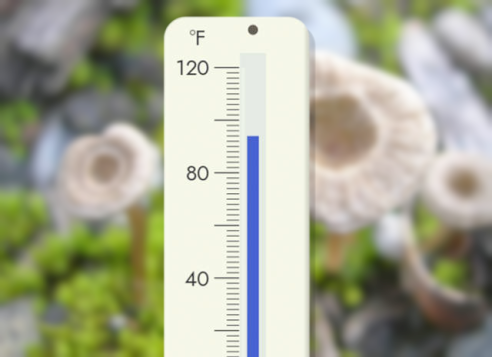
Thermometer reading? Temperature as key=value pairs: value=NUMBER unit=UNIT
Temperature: value=94 unit=°F
